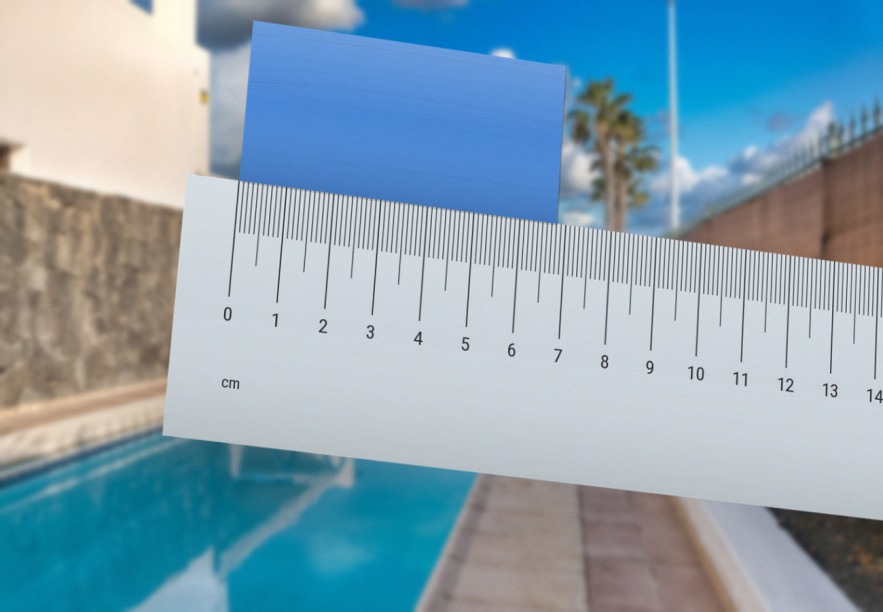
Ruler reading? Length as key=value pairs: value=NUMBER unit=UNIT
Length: value=6.8 unit=cm
